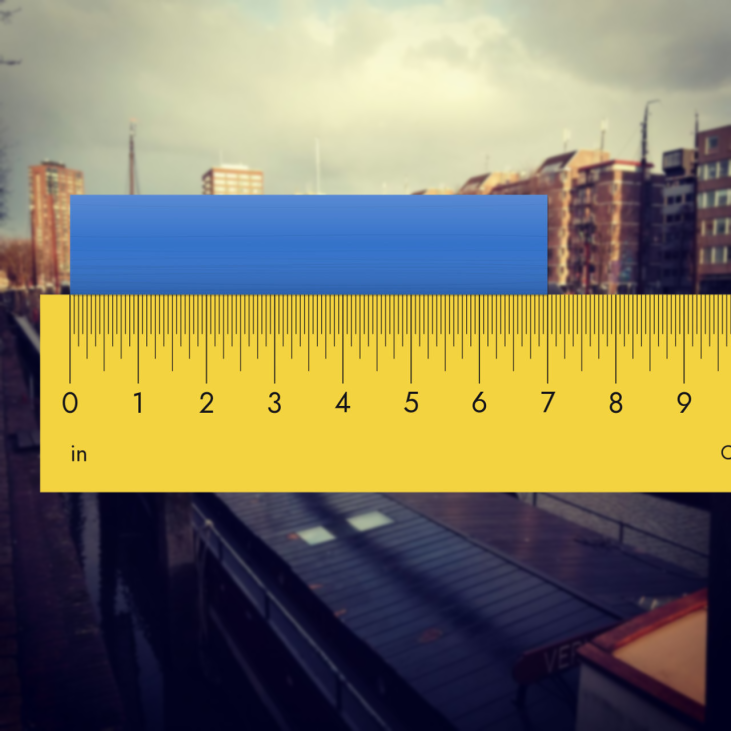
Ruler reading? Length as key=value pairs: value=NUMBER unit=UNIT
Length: value=7 unit=in
